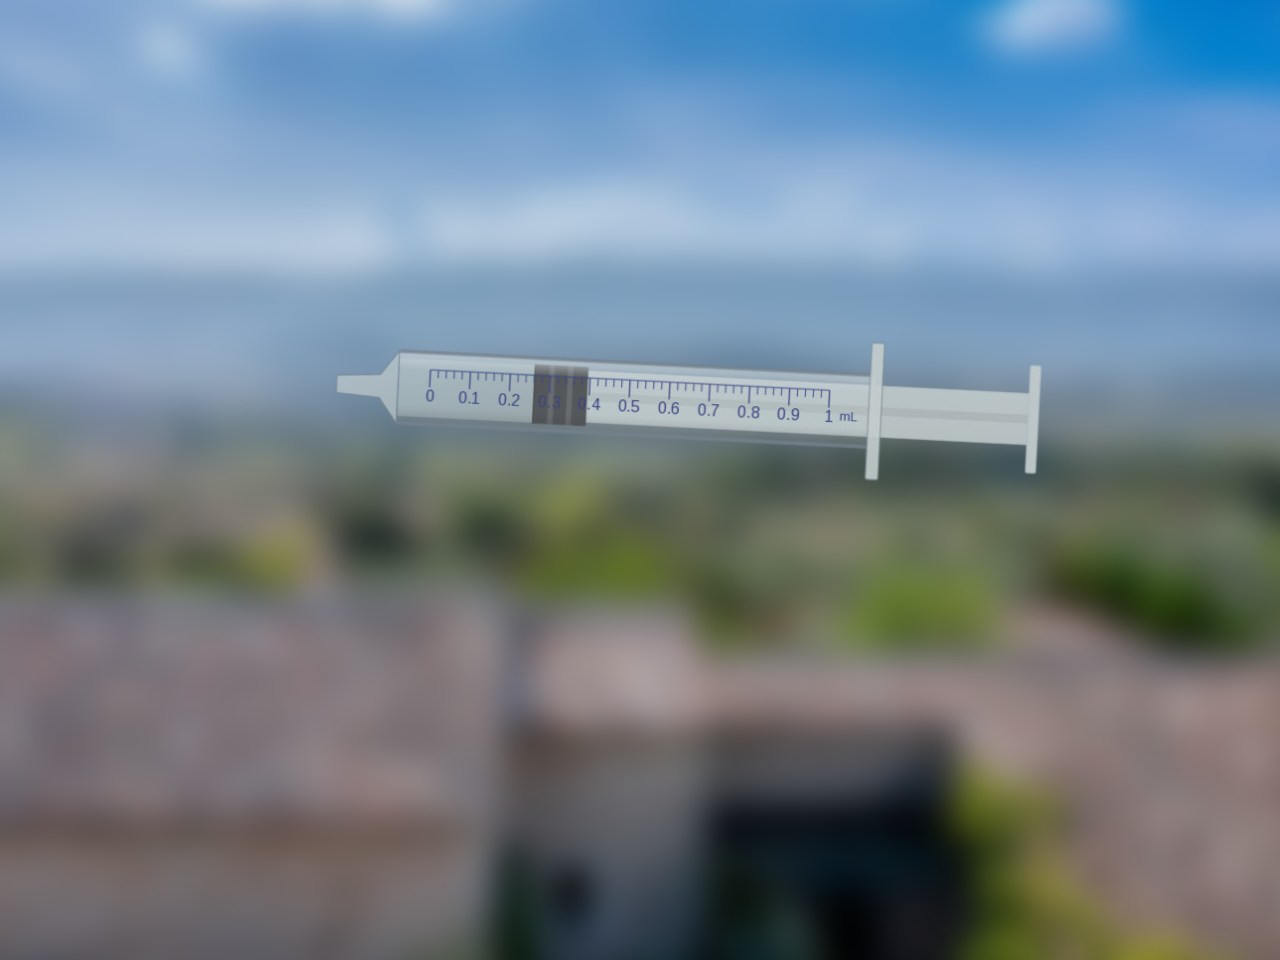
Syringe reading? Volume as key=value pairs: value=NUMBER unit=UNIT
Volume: value=0.26 unit=mL
